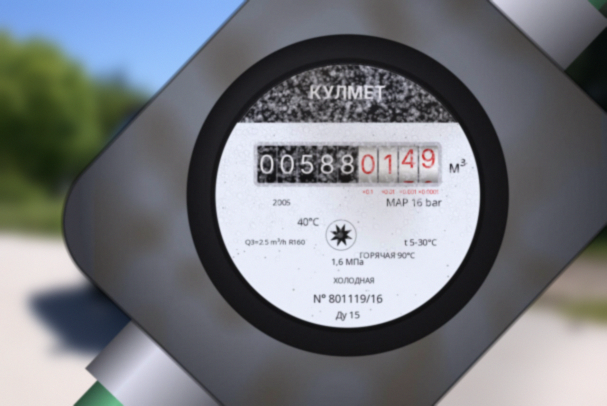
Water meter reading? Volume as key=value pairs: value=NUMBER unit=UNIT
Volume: value=588.0149 unit=m³
